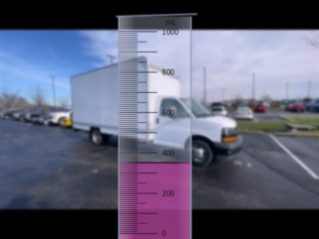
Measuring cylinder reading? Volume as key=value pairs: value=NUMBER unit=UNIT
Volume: value=350 unit=mL
